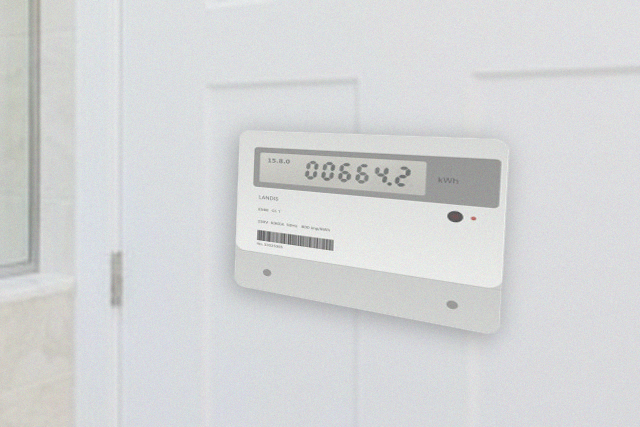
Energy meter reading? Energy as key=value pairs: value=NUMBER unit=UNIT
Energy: value=664.2 unit=kWh
